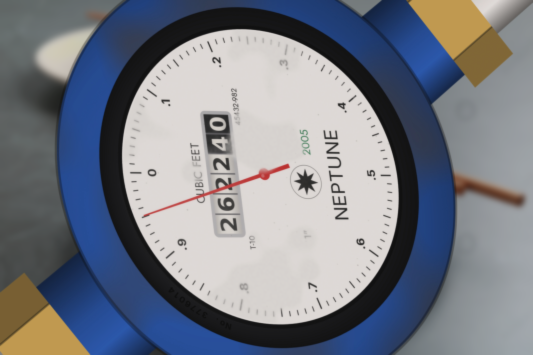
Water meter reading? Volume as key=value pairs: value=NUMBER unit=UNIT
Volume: value=262239.95 unit=ft³
